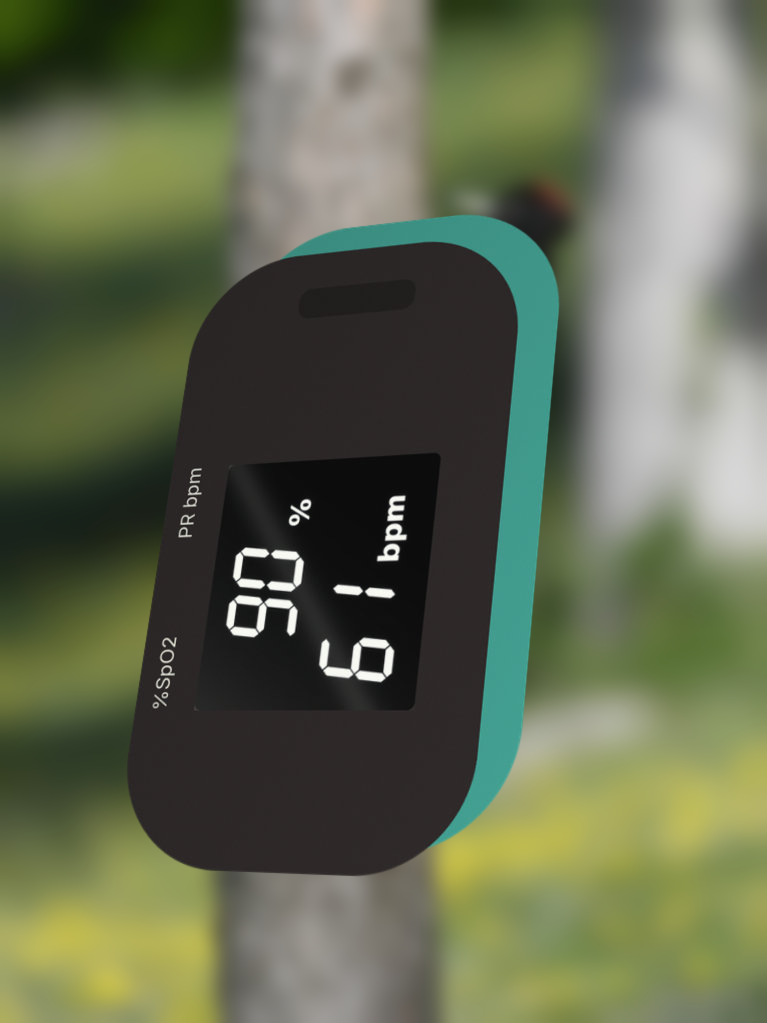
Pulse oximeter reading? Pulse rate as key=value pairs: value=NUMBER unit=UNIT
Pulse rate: value=61 unit=bpm
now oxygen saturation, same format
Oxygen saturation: value=90 unit=%
